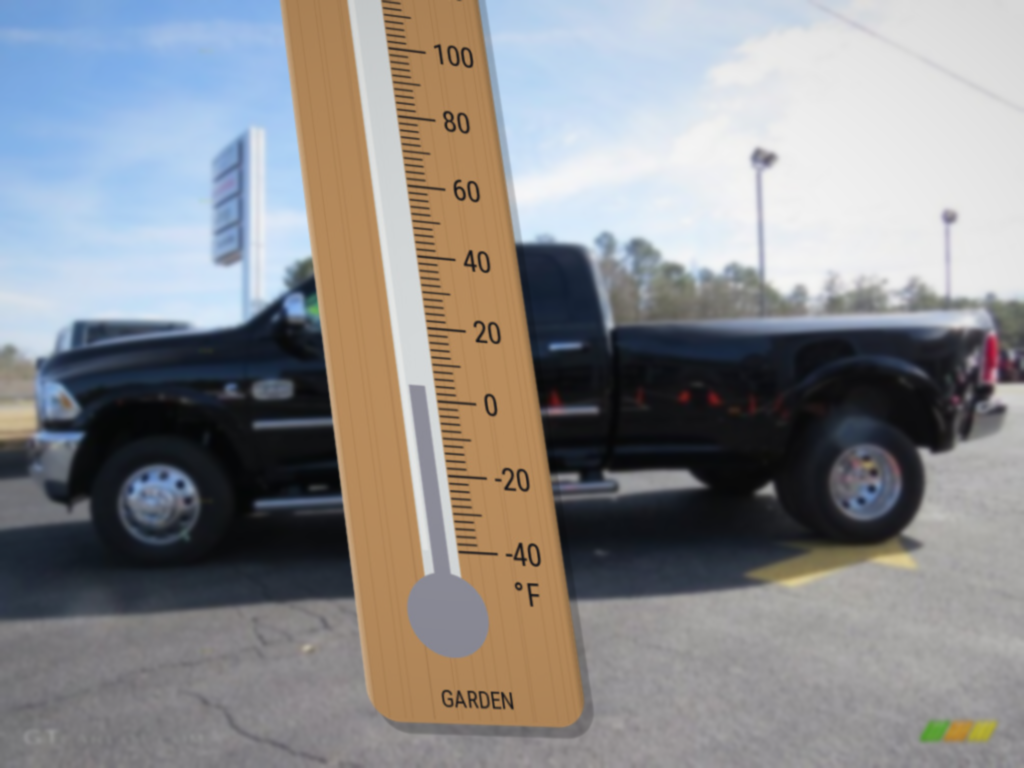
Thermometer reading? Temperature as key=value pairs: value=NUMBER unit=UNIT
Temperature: value=4 unit=°F
